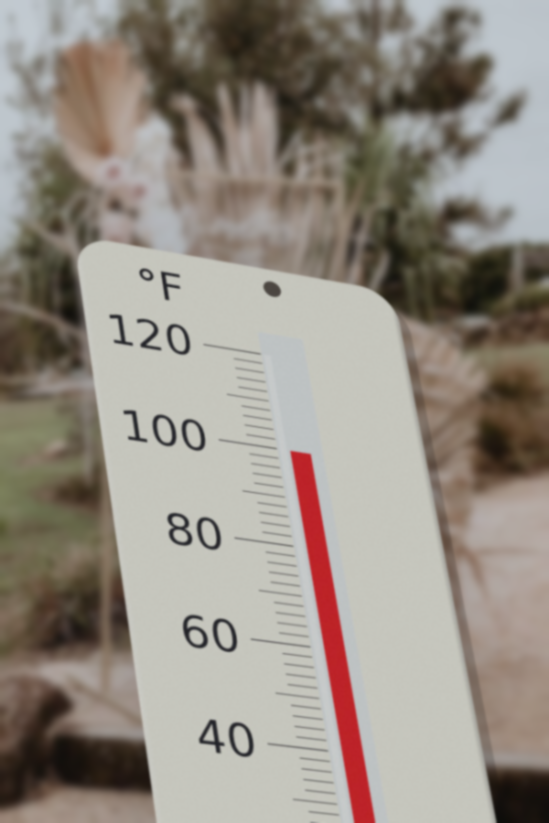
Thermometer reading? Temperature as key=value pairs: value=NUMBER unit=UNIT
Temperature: value=100 unit=°F
